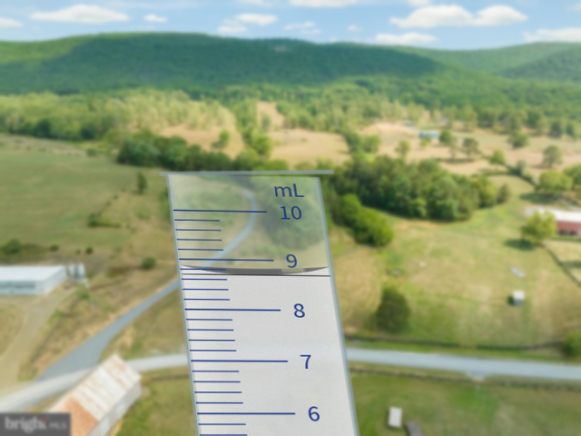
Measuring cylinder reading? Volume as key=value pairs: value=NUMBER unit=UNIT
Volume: value=8.7 unit=mL
